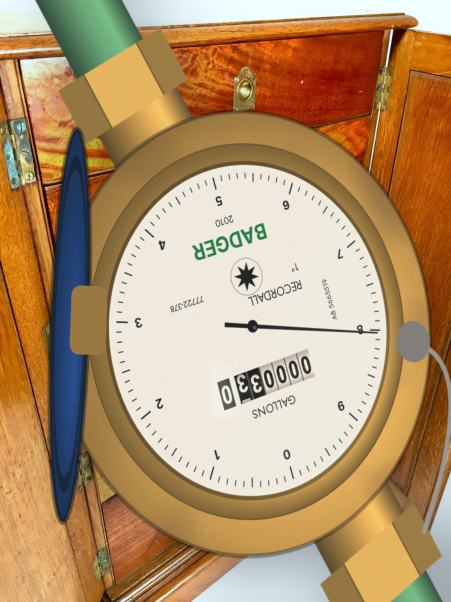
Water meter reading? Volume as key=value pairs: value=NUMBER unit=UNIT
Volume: value=328.0 unit=gal
